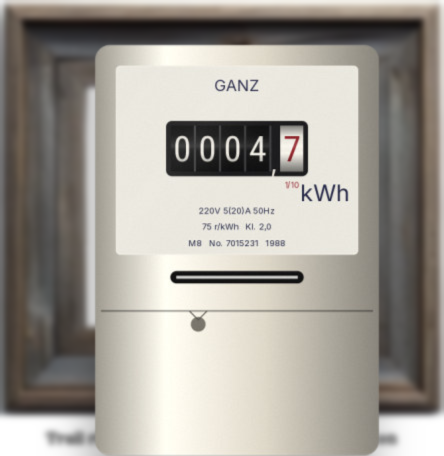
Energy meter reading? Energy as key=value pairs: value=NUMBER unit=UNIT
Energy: value=4.7 unit=kWh
